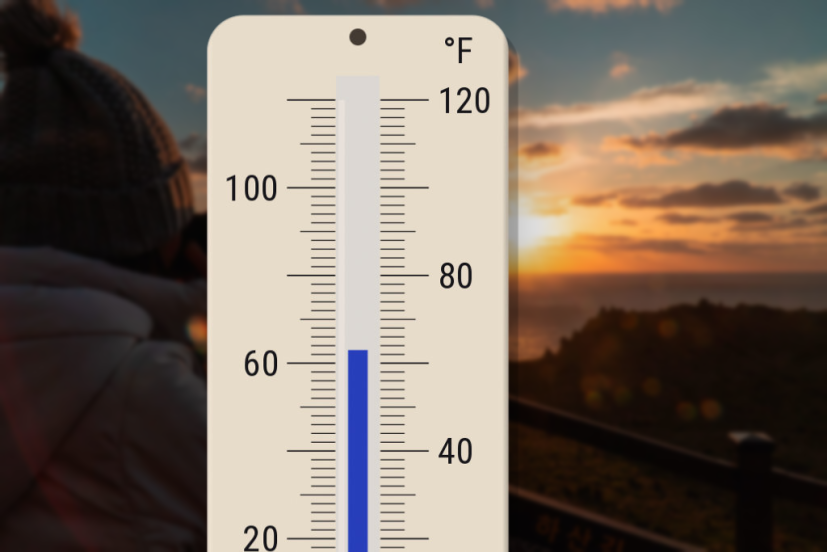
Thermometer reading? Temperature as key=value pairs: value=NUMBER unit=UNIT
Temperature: value=63 unit=°F
